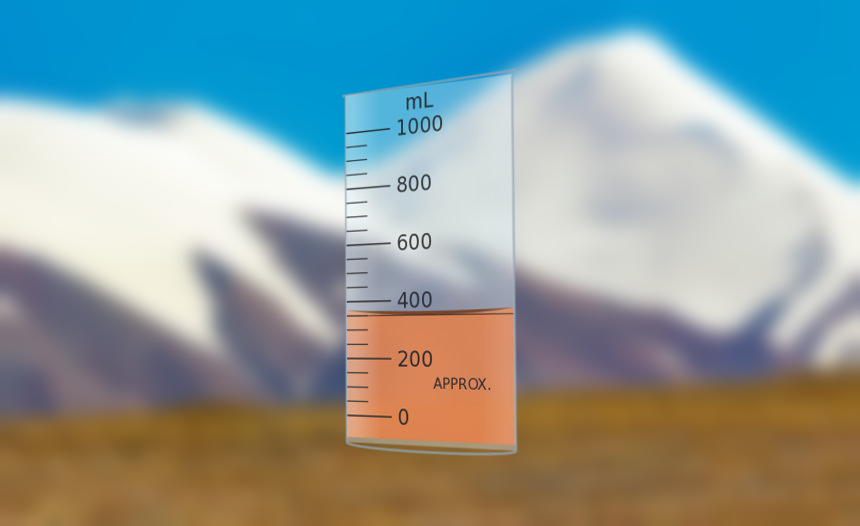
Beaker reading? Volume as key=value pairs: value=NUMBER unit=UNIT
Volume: value=350 unit=mL
